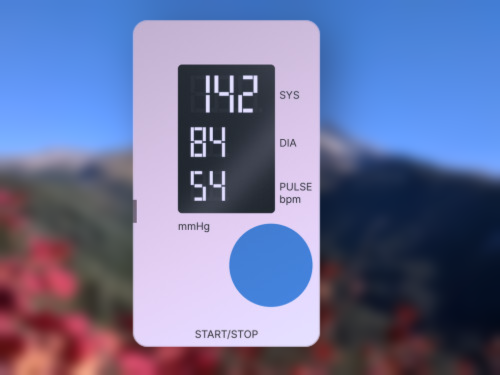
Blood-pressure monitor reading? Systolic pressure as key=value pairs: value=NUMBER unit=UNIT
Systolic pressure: value=142 unit=mmHg
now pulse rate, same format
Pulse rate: value=54 unit=bpm
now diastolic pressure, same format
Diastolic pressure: value=84 unit=mmHg
